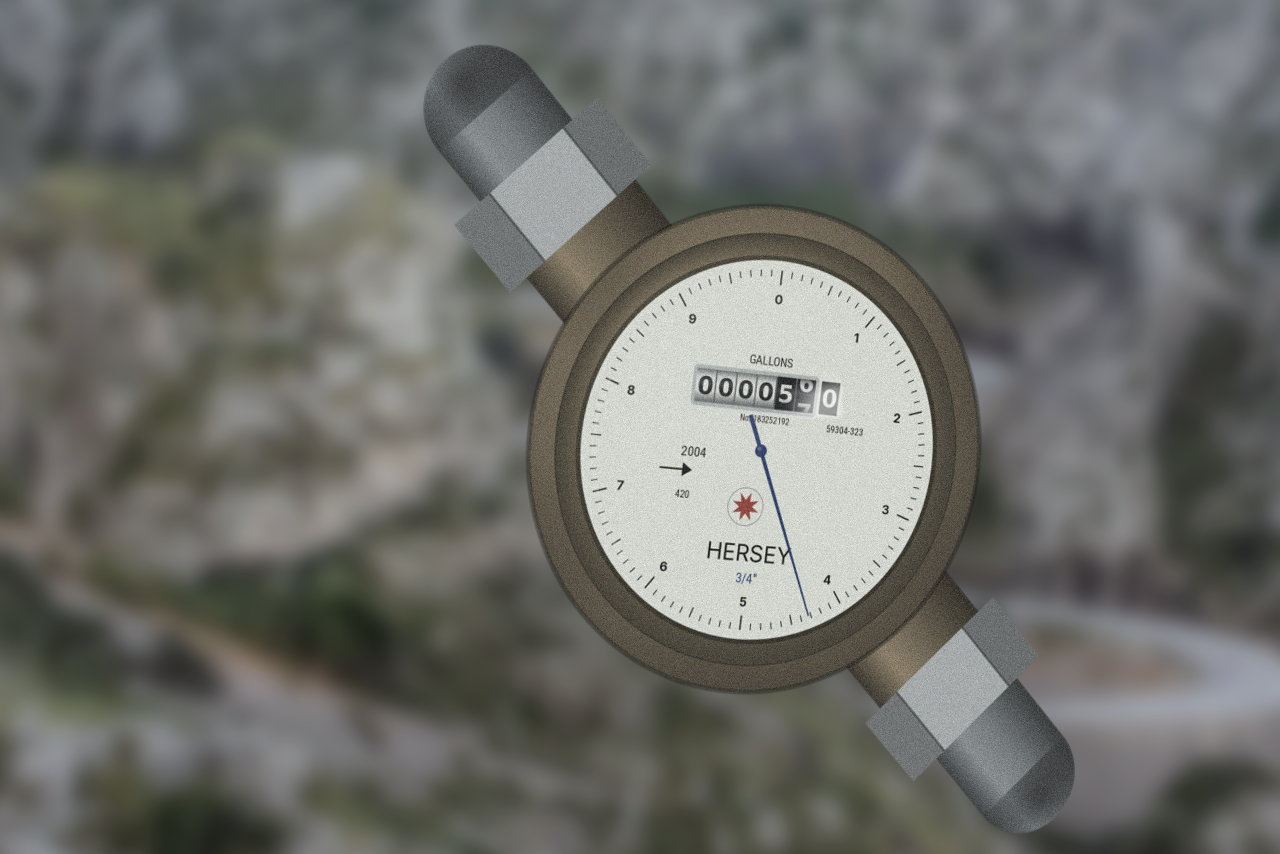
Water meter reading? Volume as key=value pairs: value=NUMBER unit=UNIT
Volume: value=564.3 unit=gal
